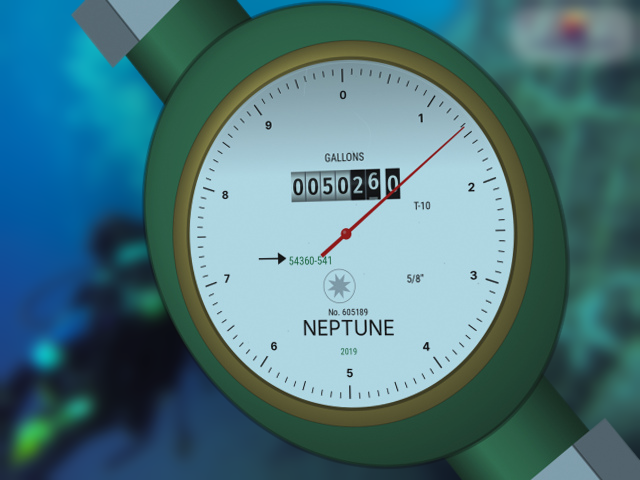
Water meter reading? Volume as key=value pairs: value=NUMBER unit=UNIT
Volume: value=50261.4 unit=gal
